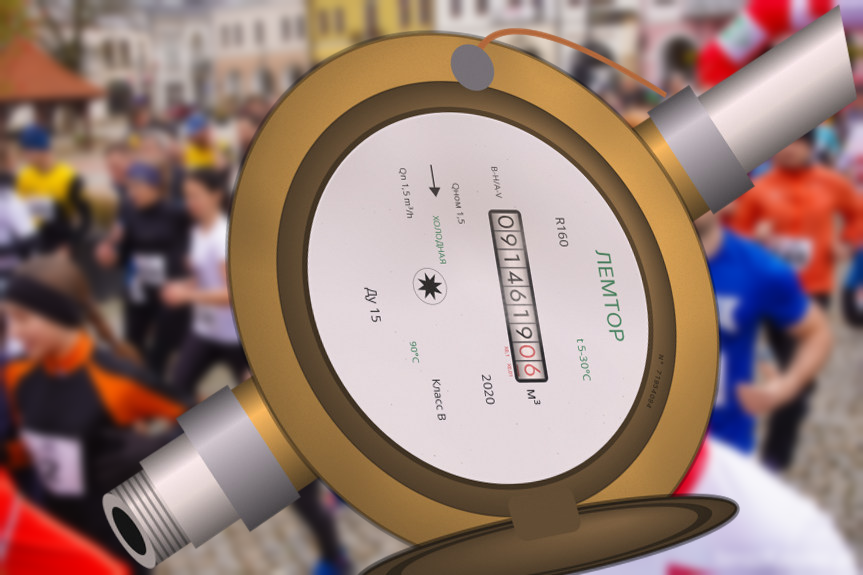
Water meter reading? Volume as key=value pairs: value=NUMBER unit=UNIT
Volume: value=914619.06 unit=m³
